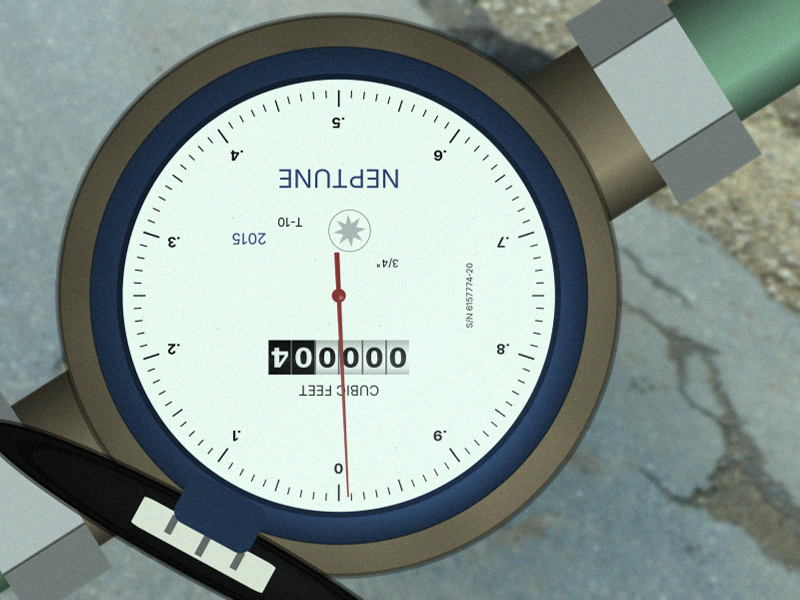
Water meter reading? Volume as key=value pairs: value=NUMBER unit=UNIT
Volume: value=3.99 unit=ft³
